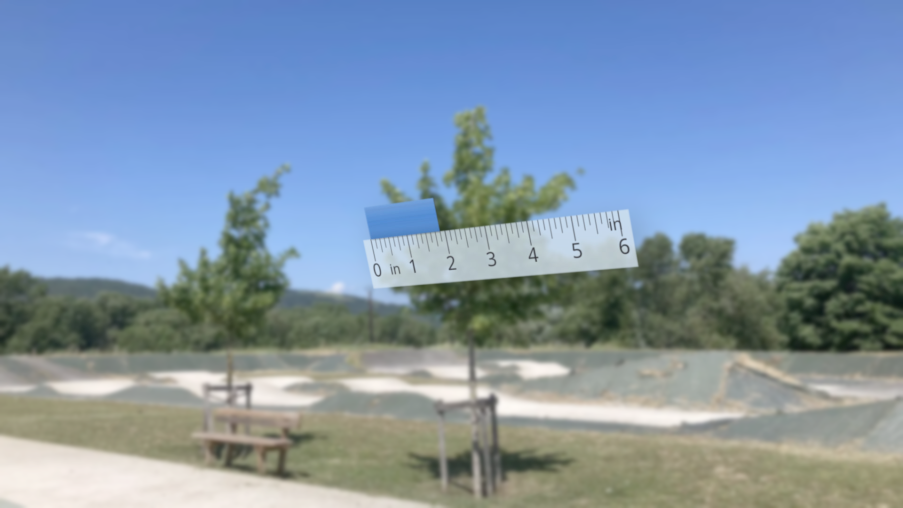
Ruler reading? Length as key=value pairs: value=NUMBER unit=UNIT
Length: value=1.875 unit=in
